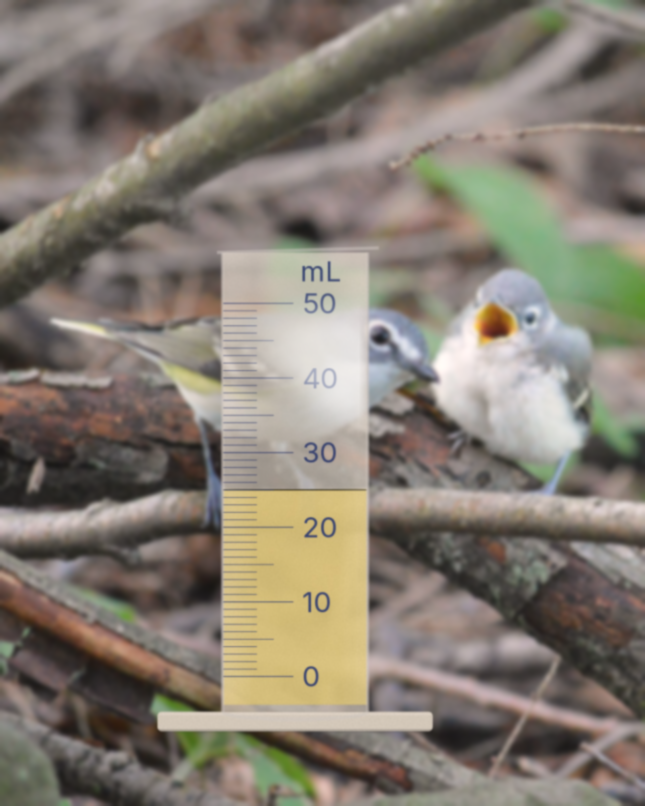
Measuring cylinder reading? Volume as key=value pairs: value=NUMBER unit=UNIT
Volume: value=25 unit=mL
